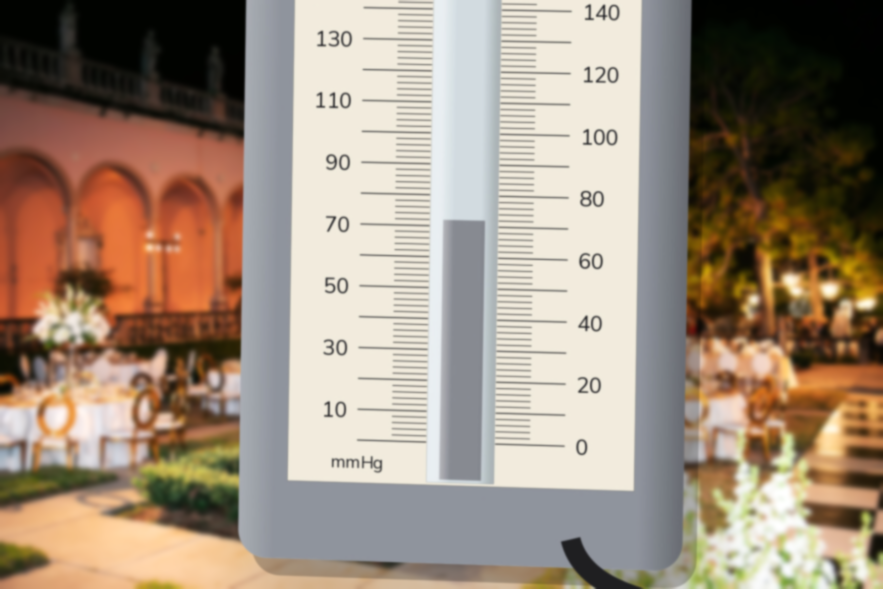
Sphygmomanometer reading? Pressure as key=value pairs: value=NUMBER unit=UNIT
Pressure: value=72 unit=mmHg
